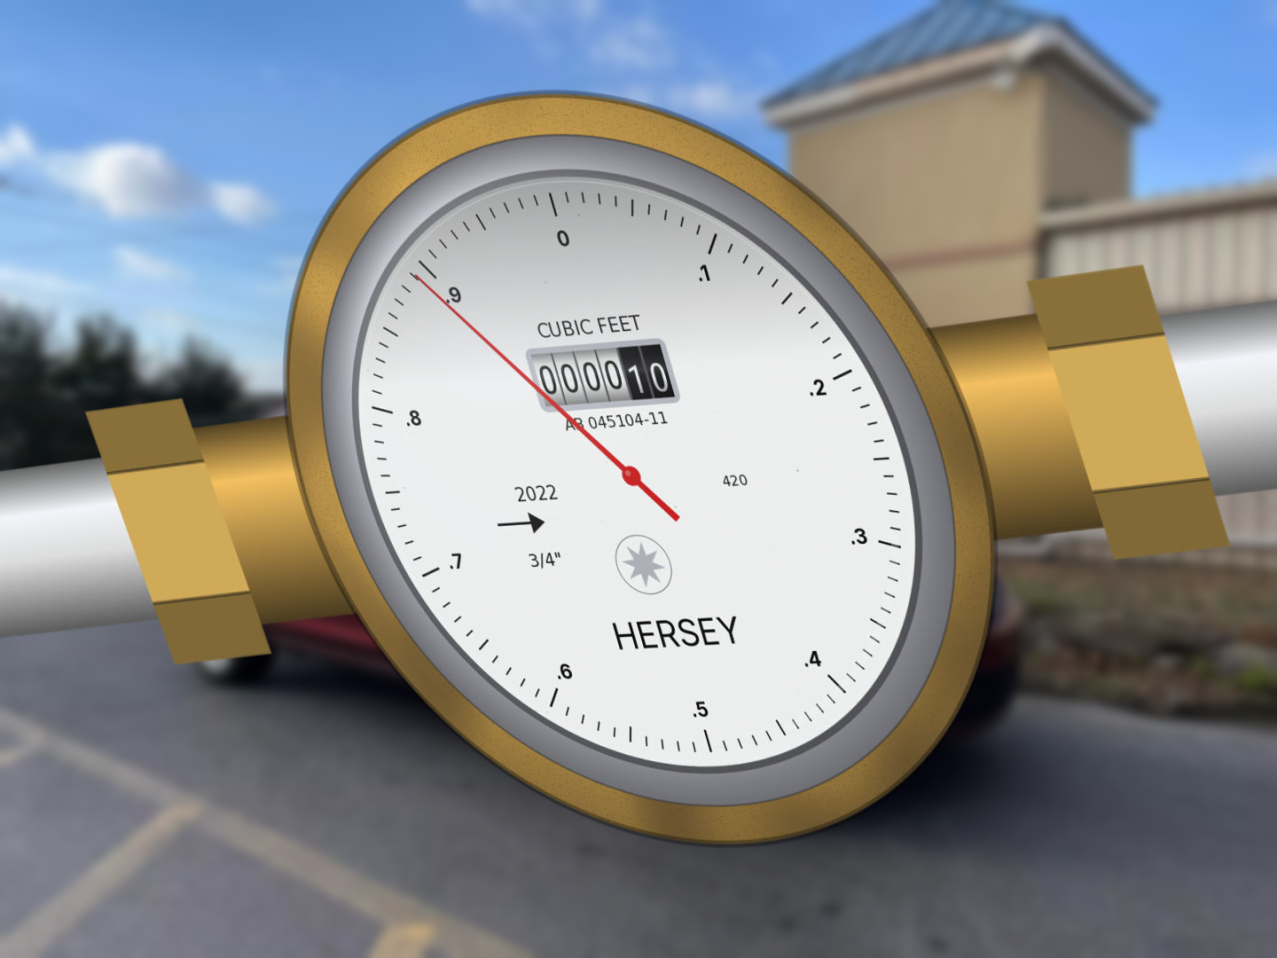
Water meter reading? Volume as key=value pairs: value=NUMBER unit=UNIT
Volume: value=9.89 unit=ft³
